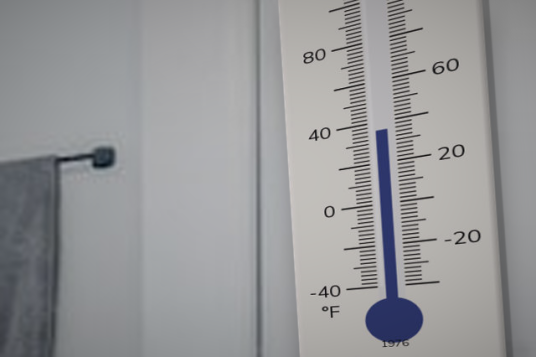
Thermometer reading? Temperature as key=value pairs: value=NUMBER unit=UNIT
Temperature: value=36 unit=°F
